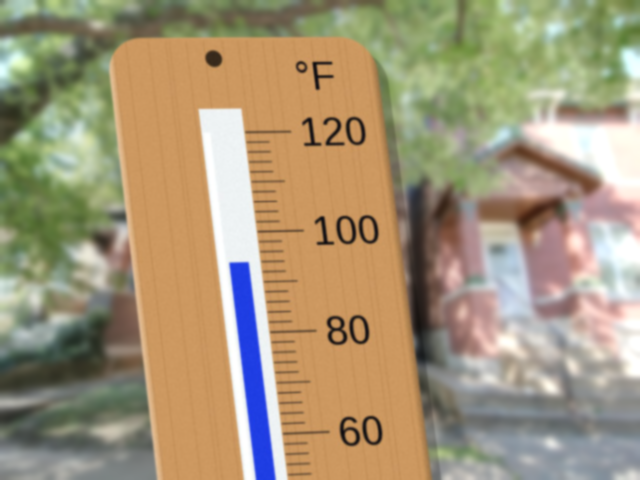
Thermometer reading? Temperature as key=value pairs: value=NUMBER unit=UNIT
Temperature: value=94 unit=°F
